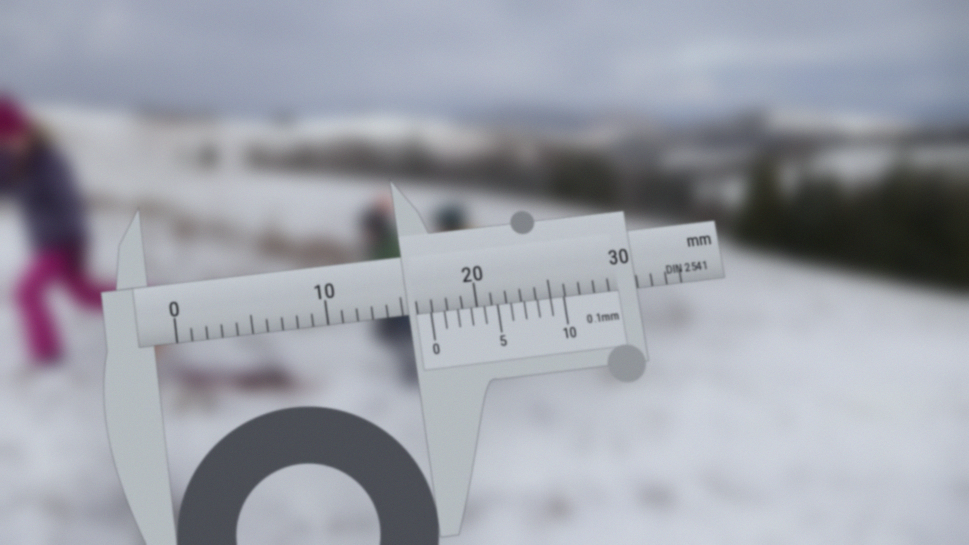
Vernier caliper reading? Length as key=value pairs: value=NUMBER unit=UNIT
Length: value=16.9 unit=mm
